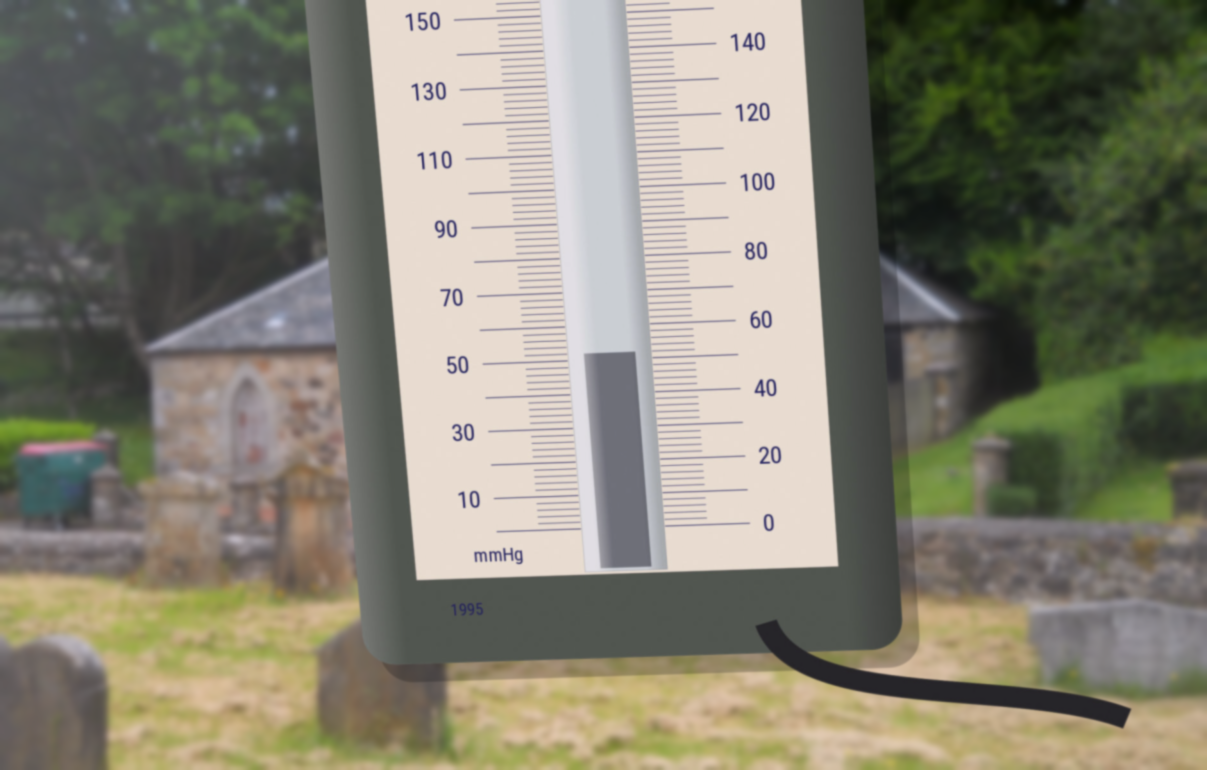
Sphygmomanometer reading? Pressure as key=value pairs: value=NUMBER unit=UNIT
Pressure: value=52 unit=mmHg
